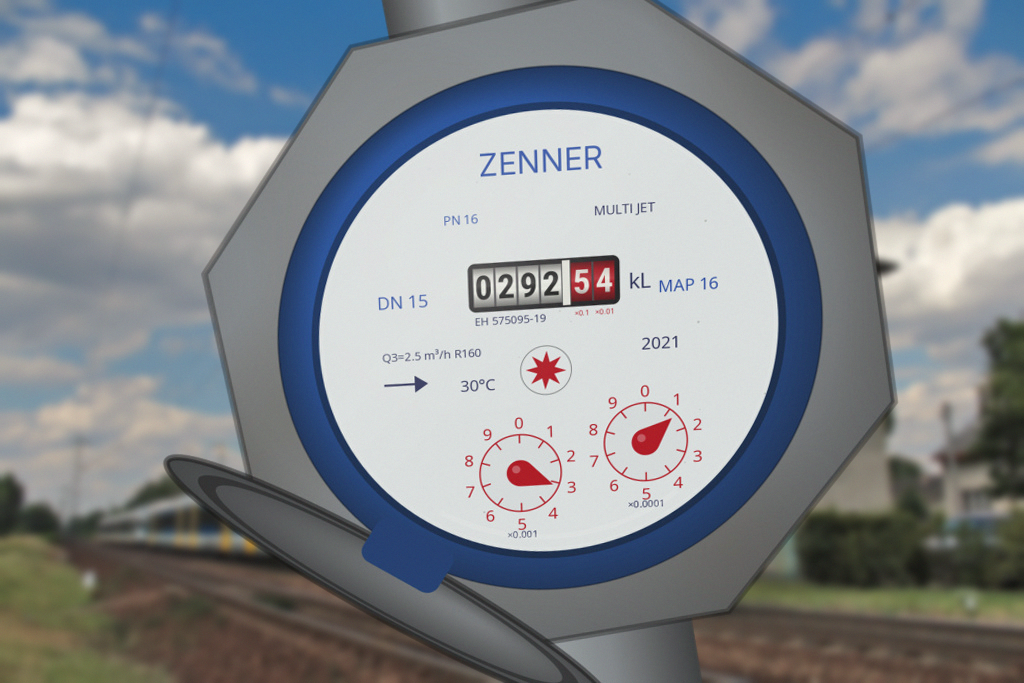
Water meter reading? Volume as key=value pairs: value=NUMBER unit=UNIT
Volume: value=292.5431 unit=kL
